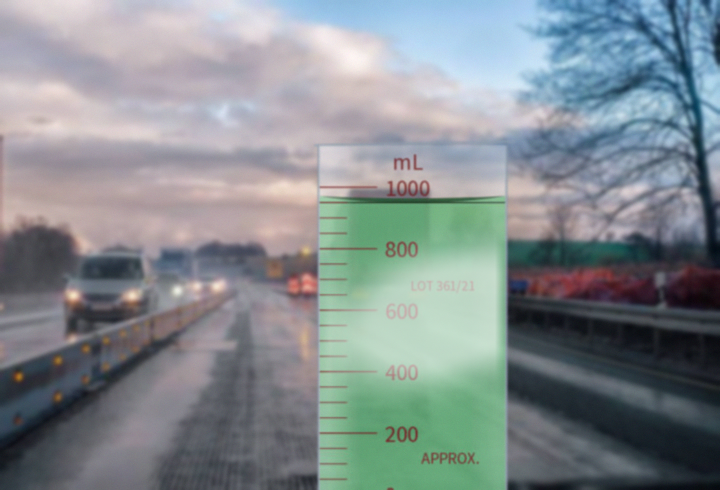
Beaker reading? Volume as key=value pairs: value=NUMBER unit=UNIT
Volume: value=950 unit=mL
